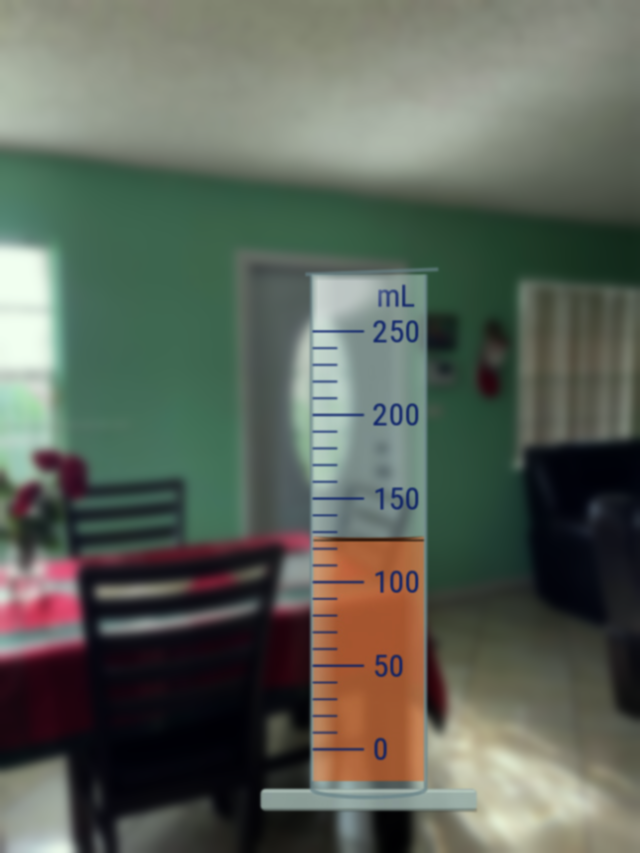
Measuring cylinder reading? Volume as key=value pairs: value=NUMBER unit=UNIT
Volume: value=125 unit=mL
